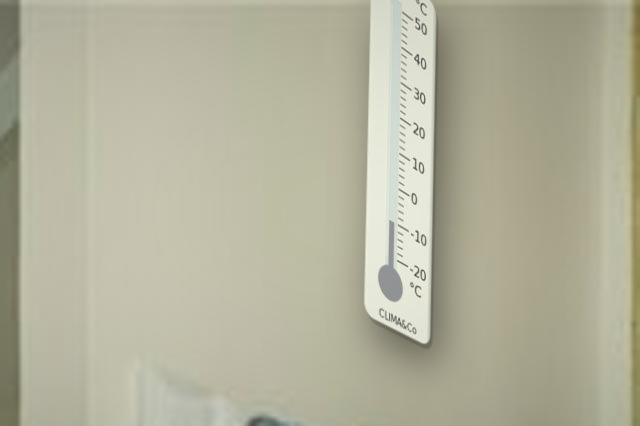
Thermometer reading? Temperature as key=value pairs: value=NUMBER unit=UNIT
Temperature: value=-10 unit=°C
